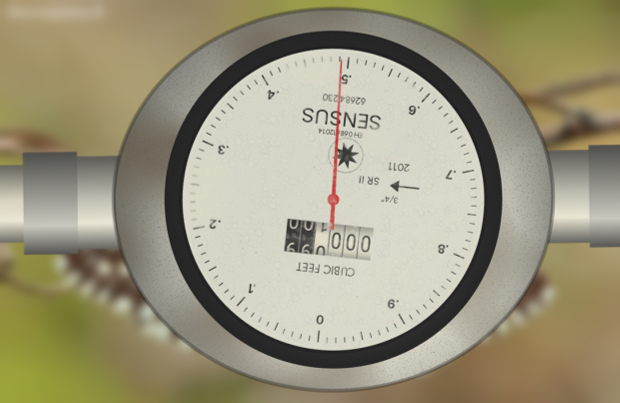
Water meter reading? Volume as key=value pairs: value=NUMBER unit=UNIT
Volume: value=99.49 unit=ft³
